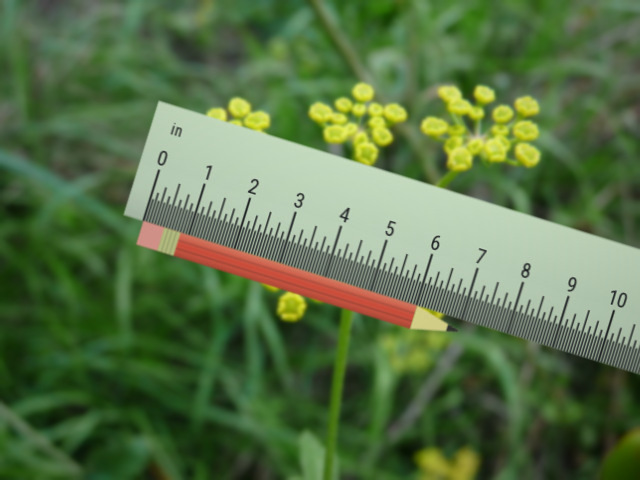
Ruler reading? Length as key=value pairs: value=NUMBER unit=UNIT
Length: value=7 unit=in
